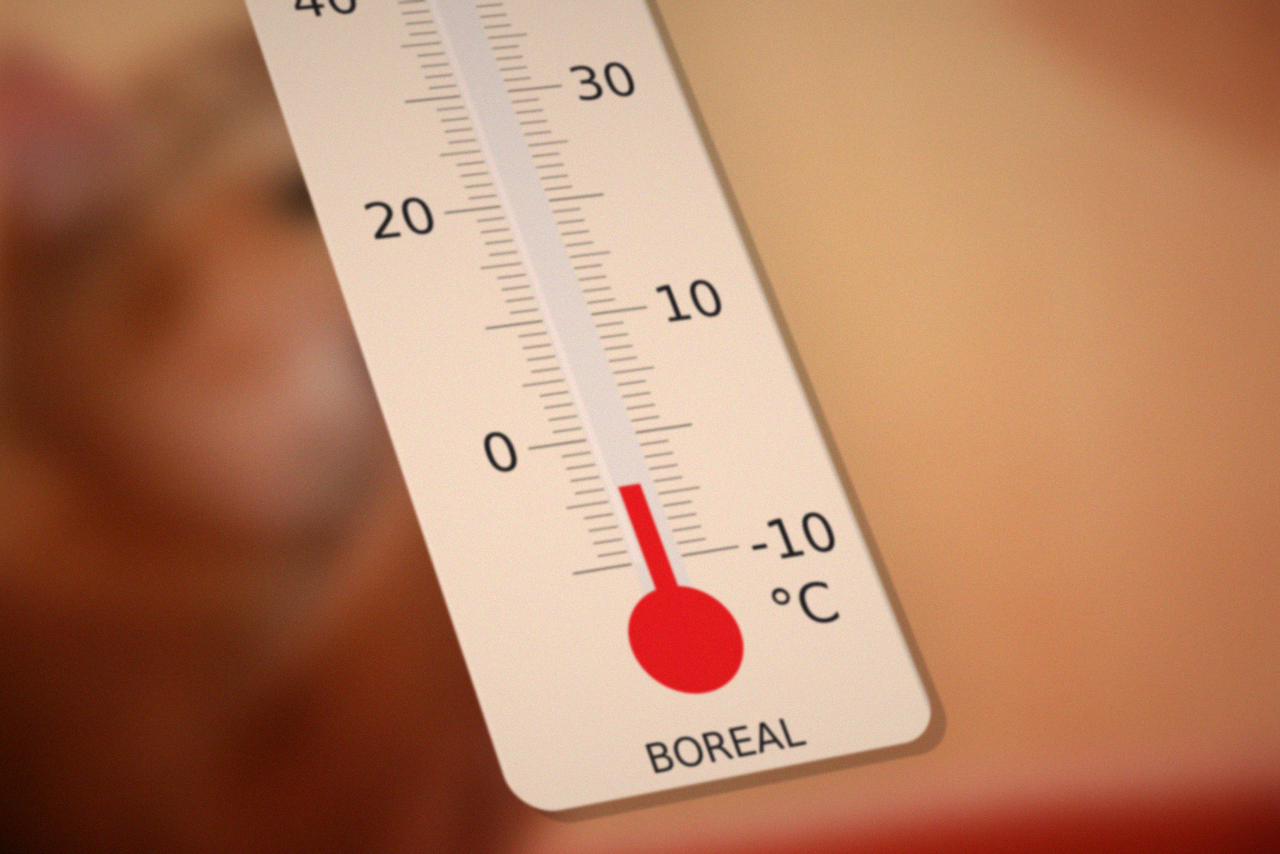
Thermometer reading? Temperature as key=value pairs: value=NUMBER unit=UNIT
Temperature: value=-4 unit=°C
